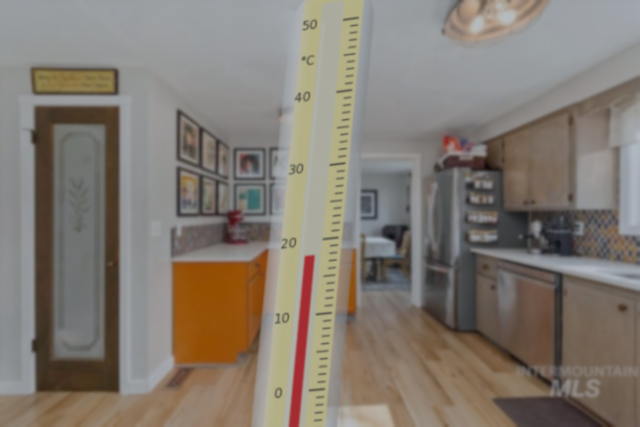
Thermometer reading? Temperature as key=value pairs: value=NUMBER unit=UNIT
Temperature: value=18 unit=°C
